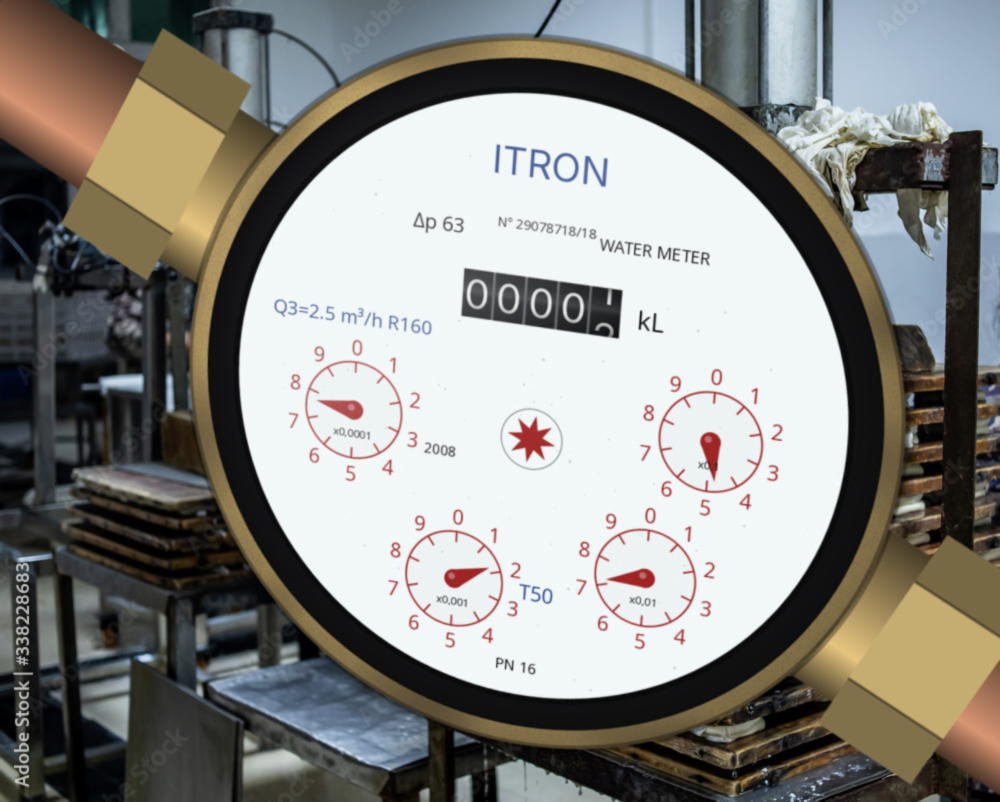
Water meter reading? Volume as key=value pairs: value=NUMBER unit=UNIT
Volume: value=1.4717 unit=kL
